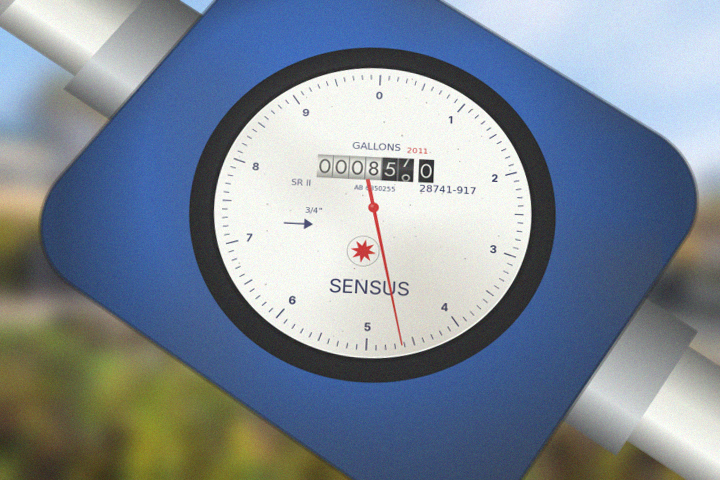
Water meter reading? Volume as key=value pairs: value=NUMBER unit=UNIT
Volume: value=8574.6 unit=gal
